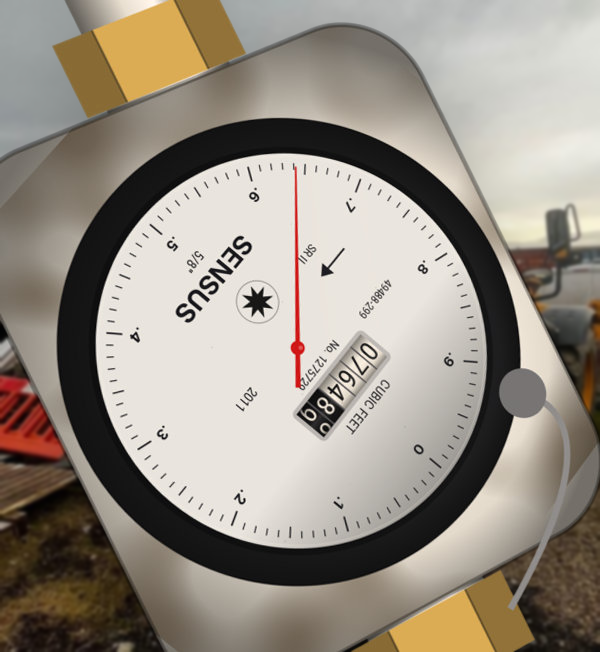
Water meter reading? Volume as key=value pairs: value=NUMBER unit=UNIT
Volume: value=76488.64 unit=ft³
